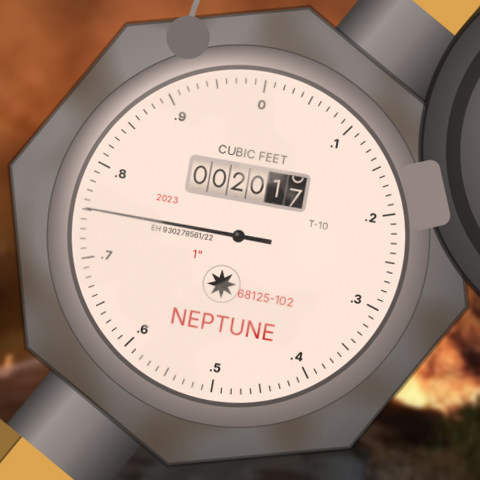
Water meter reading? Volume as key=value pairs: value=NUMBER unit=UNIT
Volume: value=2016.75 unit=ft³
